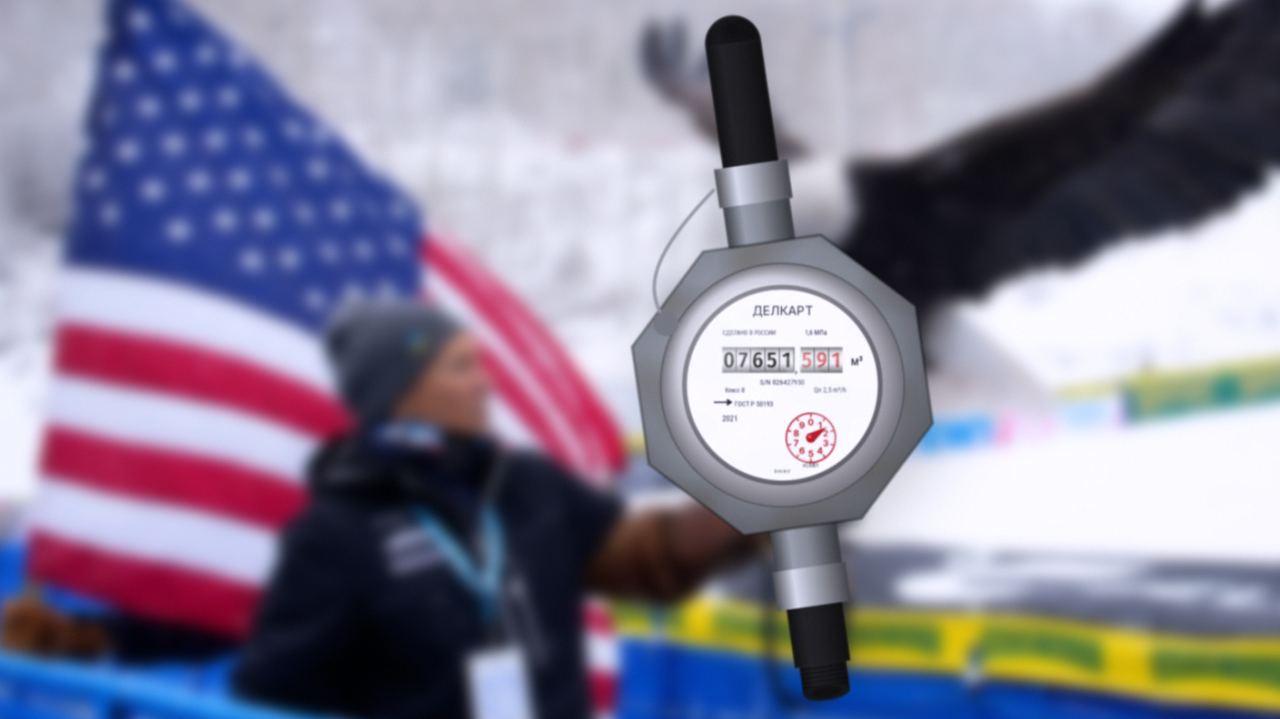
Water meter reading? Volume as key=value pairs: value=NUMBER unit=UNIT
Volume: value=7651.5911 unit=m³
